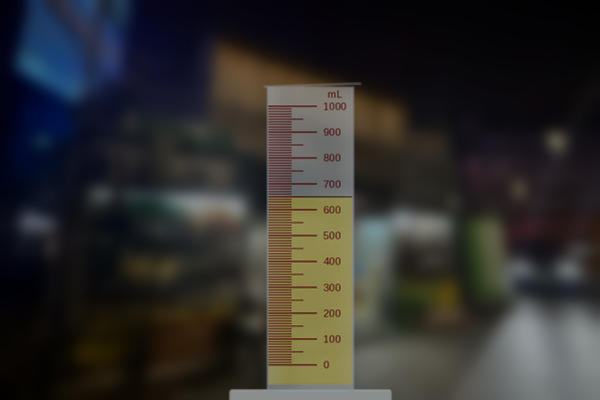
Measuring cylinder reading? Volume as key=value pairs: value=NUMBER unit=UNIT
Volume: value=650 unit=mL
